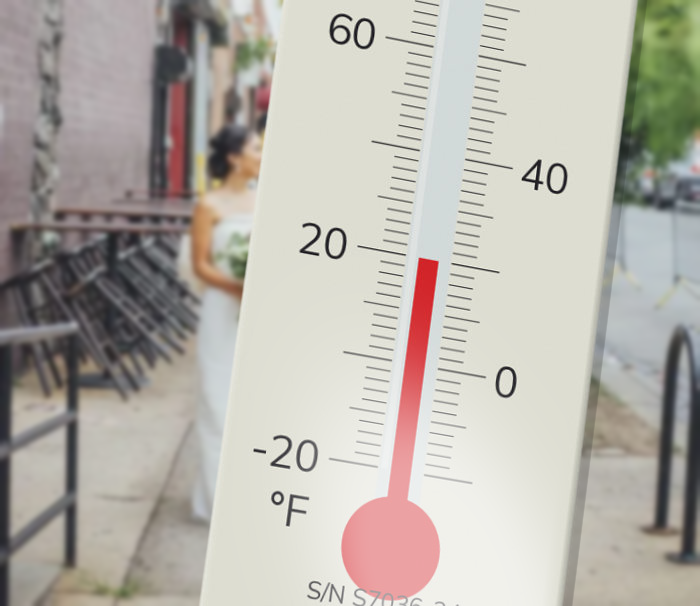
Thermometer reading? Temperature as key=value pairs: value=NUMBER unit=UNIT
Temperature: value=20 unit=°F
